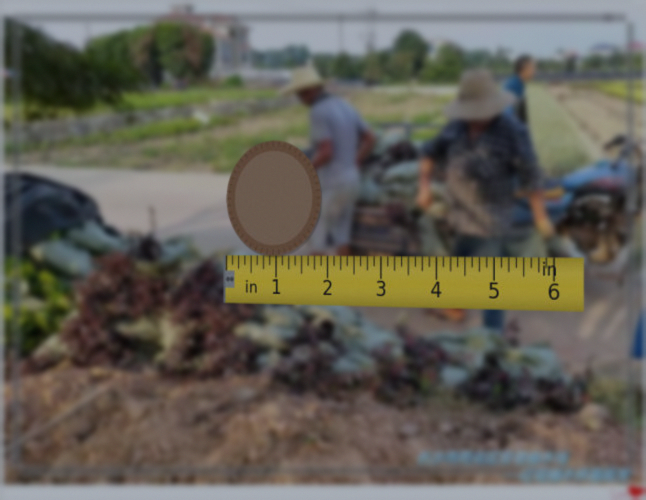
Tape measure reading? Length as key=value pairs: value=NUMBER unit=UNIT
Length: value=1.875 unit=in
